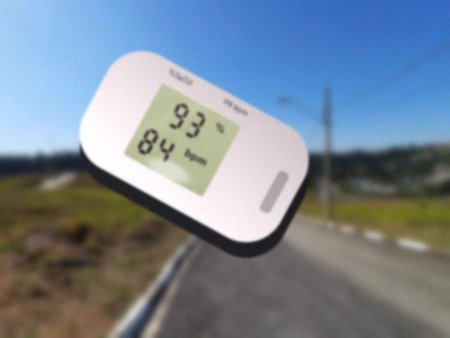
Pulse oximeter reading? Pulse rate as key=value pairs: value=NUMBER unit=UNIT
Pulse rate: value=84 unit=bpm
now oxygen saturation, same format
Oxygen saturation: value=93 unit=%
